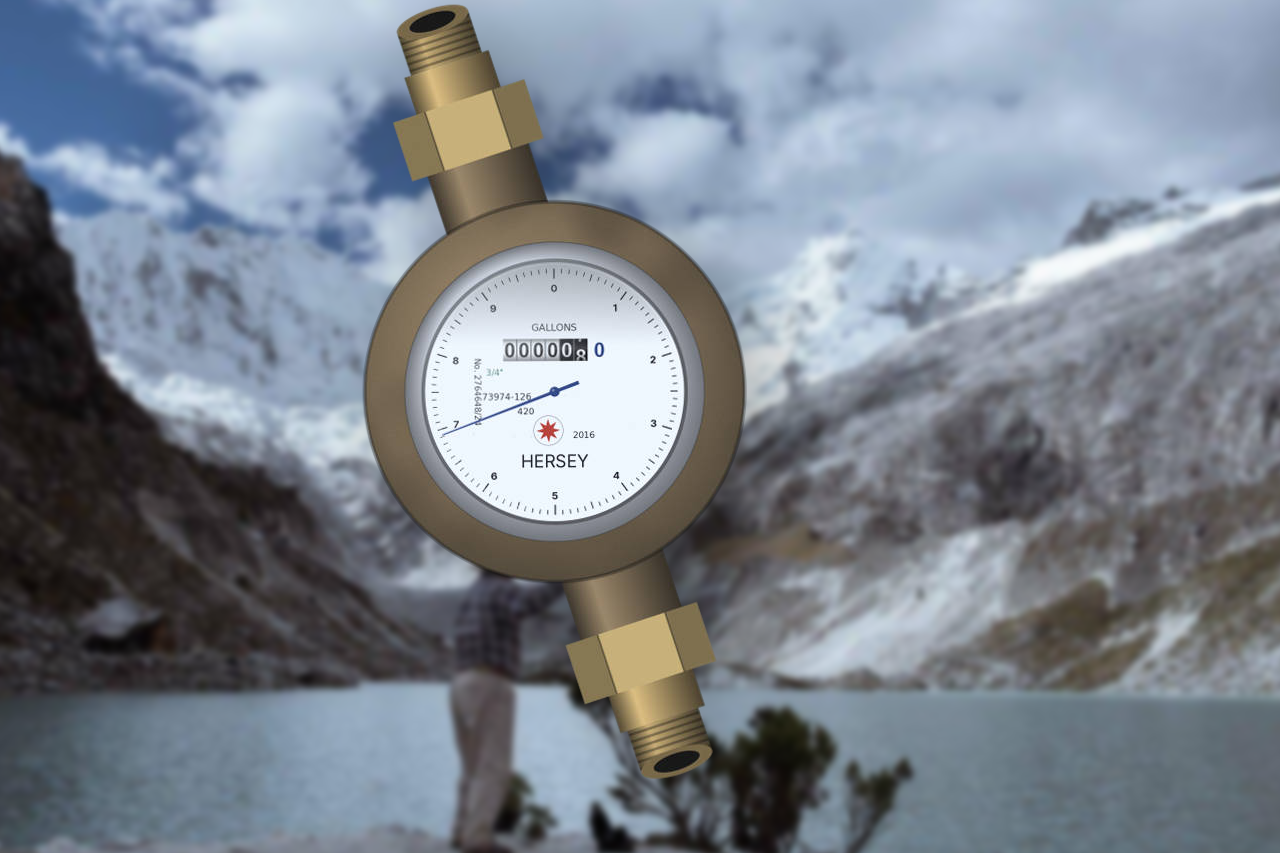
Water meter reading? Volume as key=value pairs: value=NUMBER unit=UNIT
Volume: value=76.9 unit=gal
